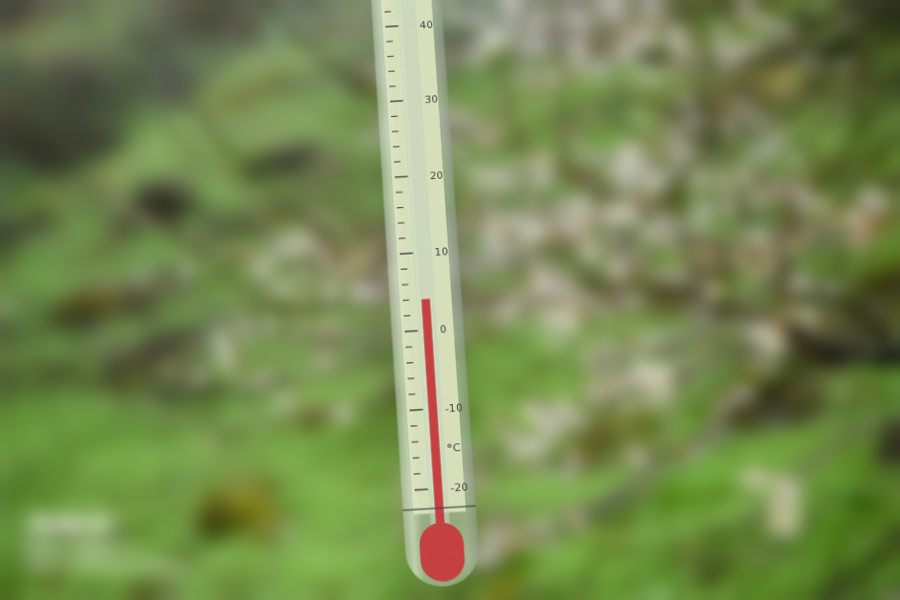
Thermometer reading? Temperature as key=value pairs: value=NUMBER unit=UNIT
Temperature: value=4 unit=°C
